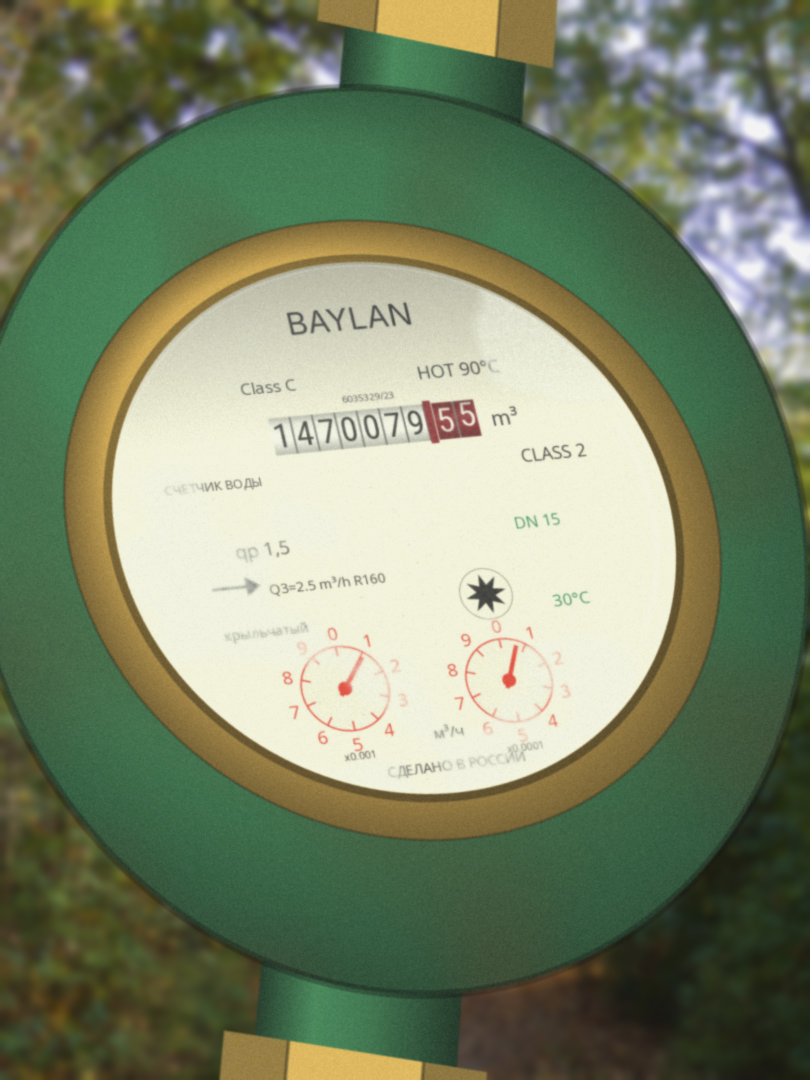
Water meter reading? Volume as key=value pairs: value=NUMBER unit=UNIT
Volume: value=1470079.5510 unit=m³
